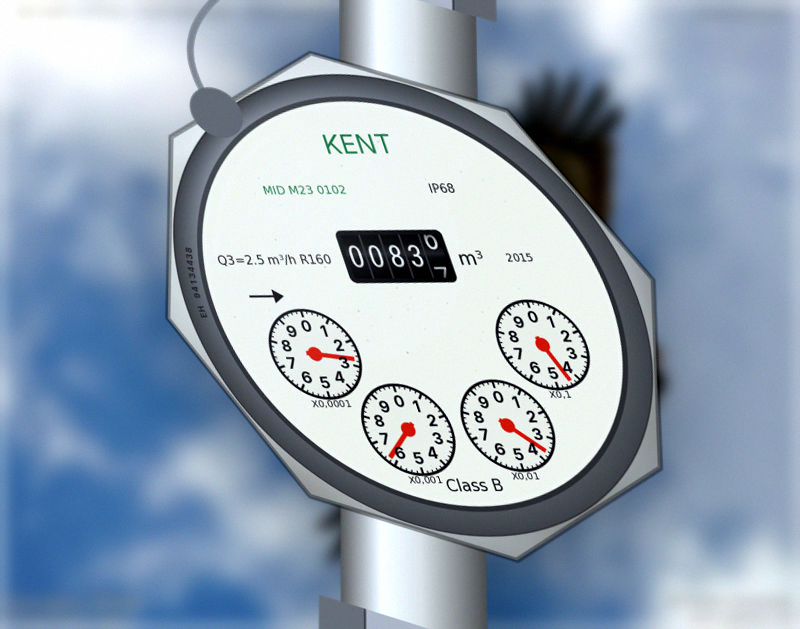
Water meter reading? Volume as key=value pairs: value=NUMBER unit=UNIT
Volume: value=836.4362 unit=m³
